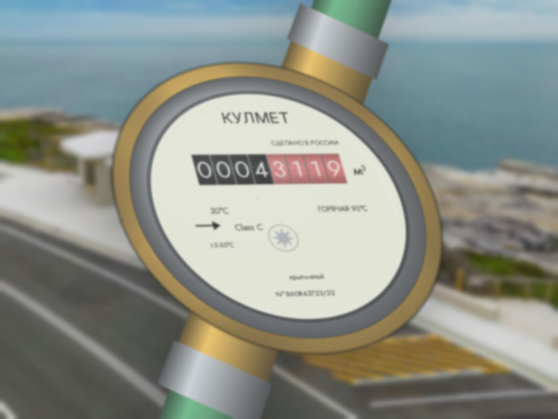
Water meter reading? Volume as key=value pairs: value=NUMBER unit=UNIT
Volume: value=4.3119 unit=m³
